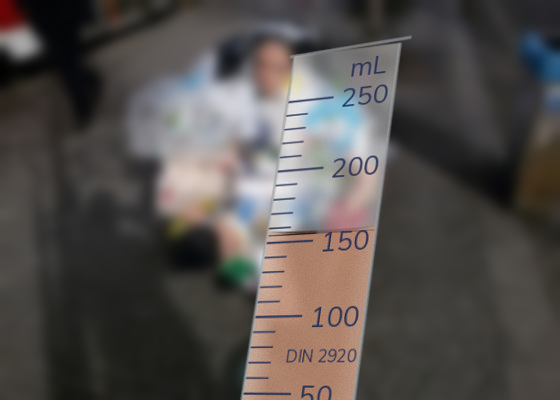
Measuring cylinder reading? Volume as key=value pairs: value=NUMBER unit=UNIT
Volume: value=155 unit=mL
